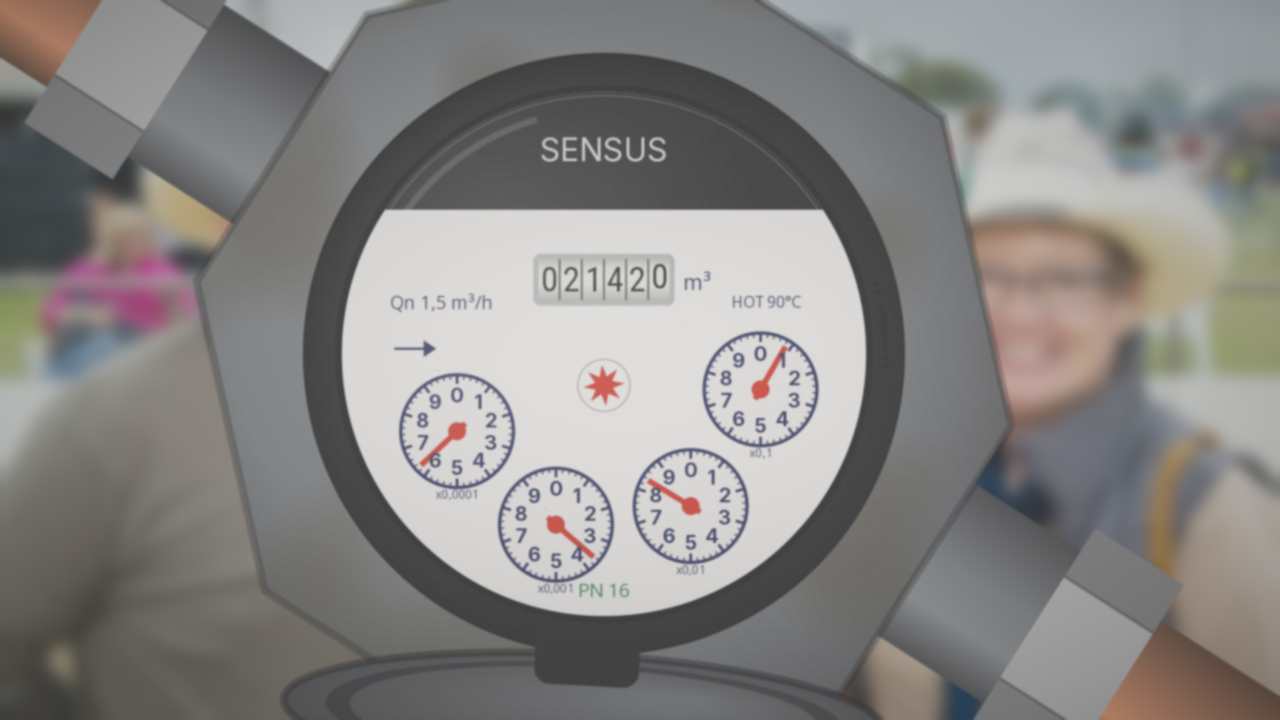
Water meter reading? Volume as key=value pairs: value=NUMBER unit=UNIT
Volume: value=21420.0836 unit=m³
